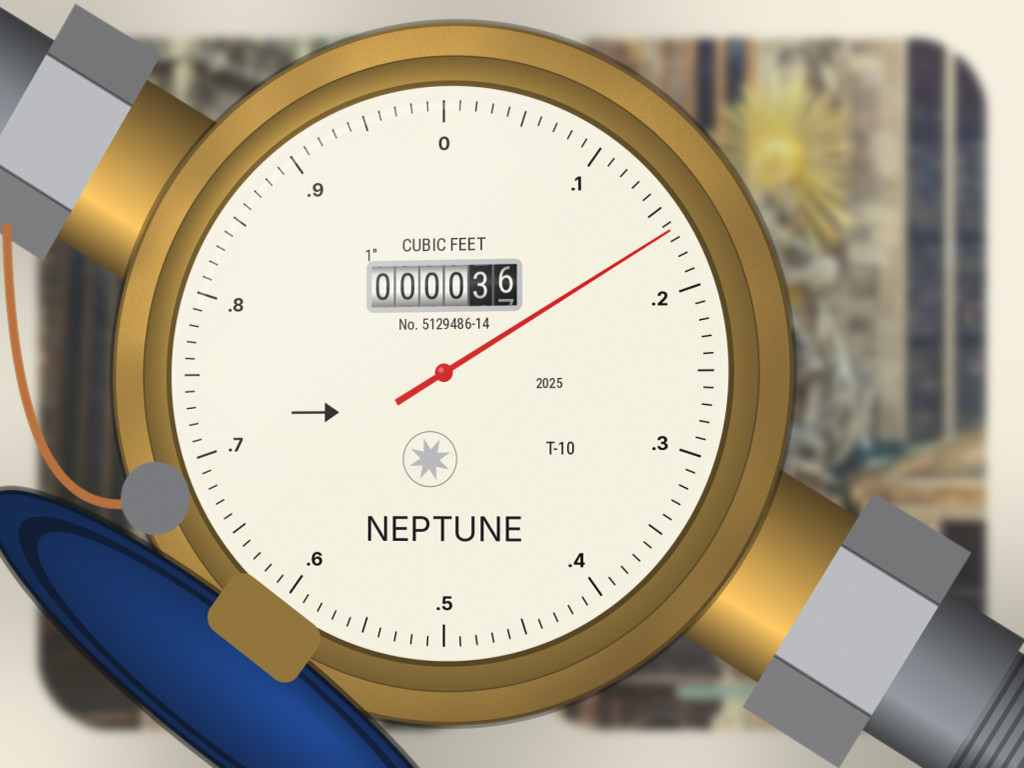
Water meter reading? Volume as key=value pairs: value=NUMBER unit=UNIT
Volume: value=36.16 unit=ft³
